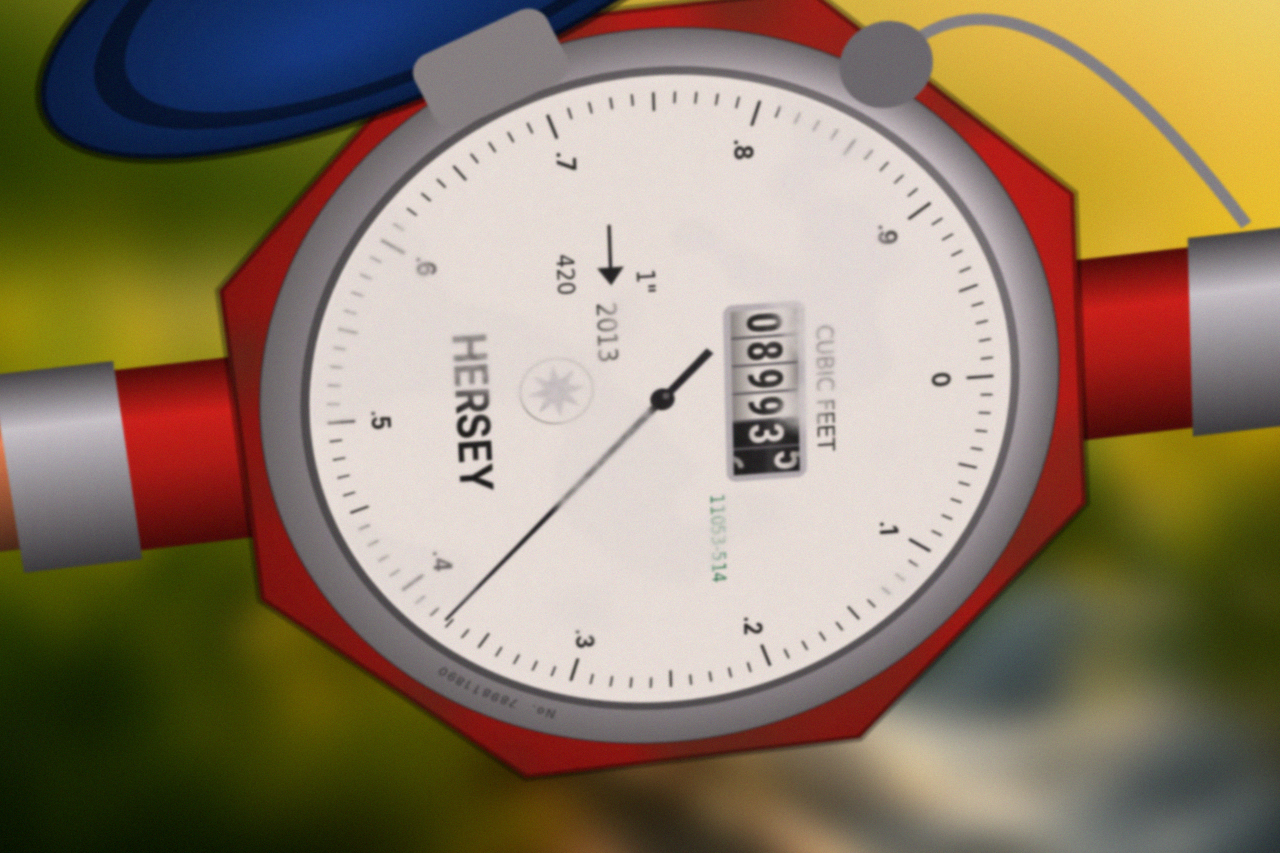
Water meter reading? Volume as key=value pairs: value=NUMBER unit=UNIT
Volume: value=89935.37 unit=ft³
